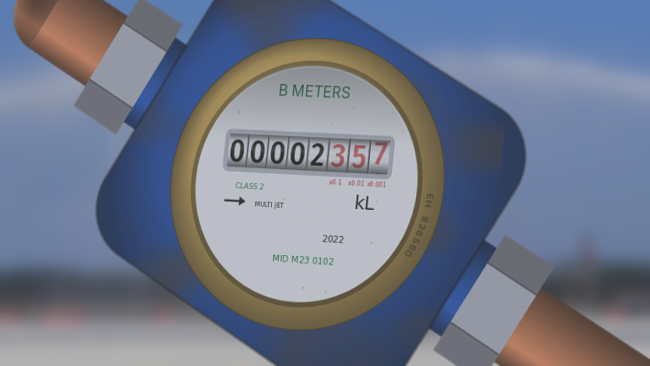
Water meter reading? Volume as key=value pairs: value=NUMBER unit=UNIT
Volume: value=2.357 unit=kL
